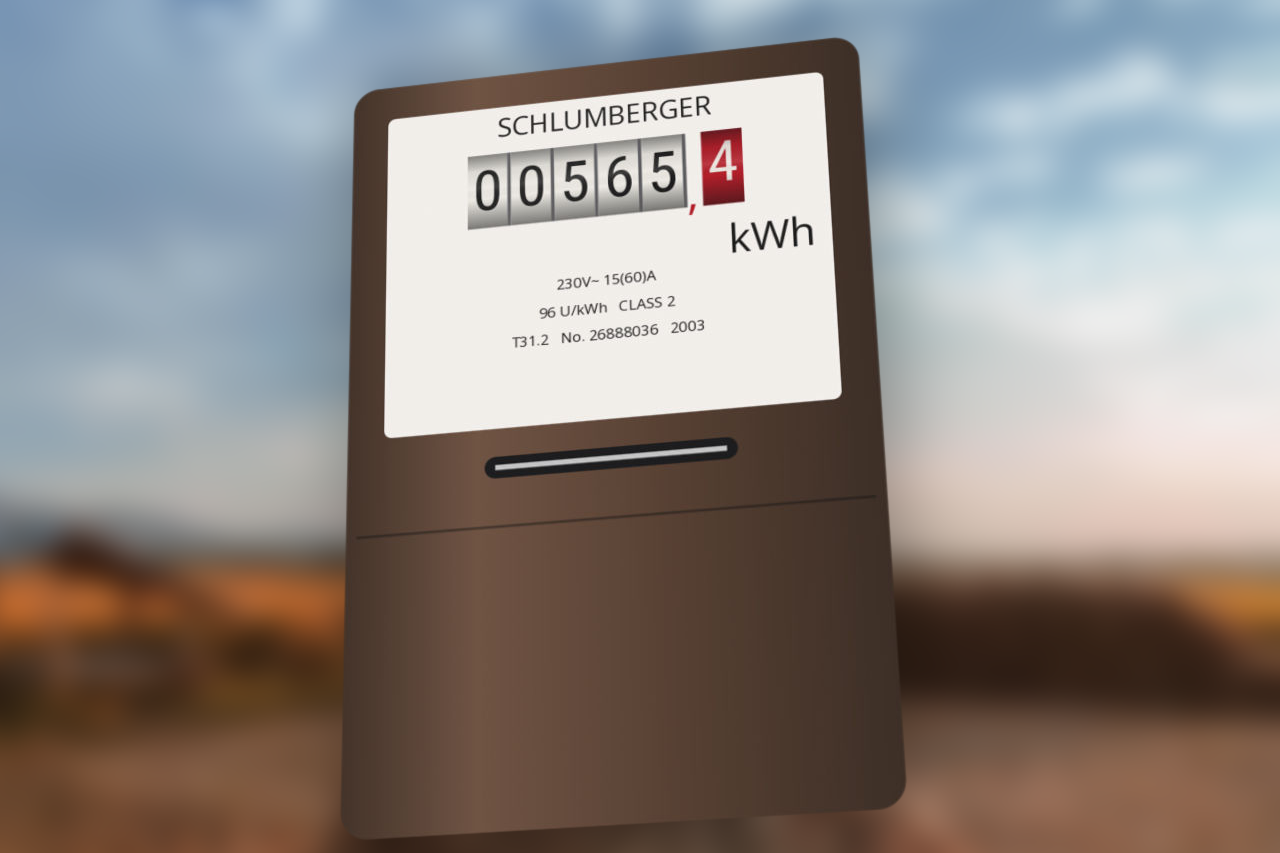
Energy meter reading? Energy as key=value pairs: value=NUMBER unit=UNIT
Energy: value=565.4 unit=kWh
